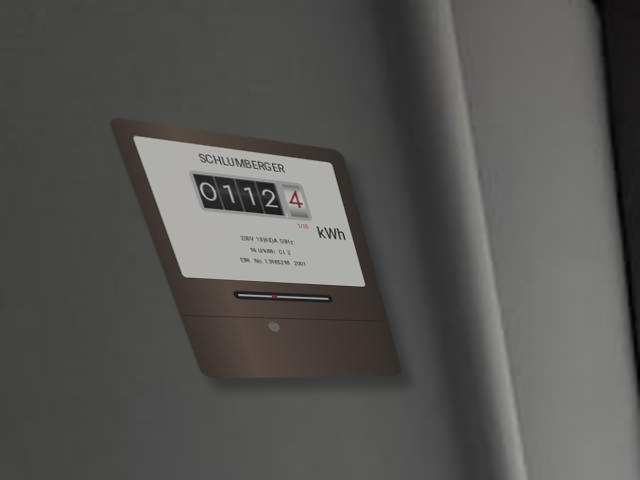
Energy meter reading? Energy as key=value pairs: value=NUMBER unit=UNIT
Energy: value=112.4 unit=kWh
